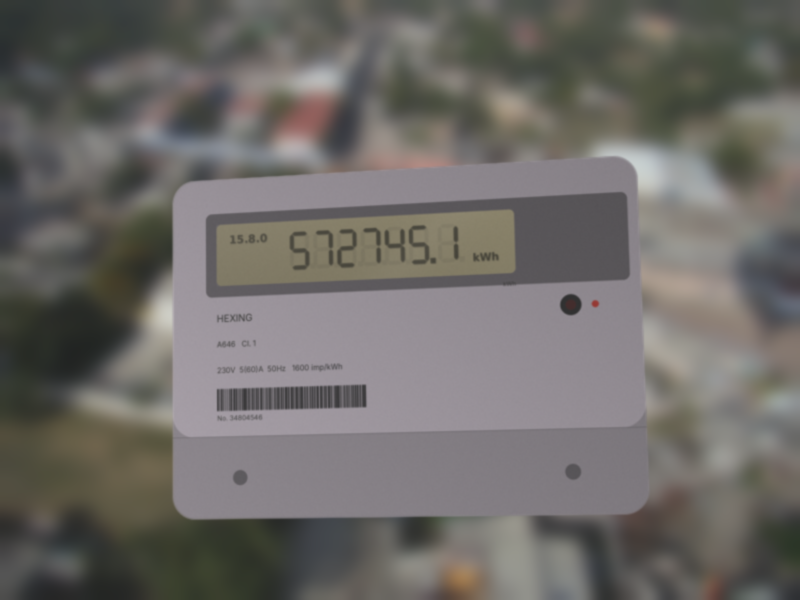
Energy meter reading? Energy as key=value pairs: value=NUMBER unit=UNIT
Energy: value=572745.1 unit=kWh
